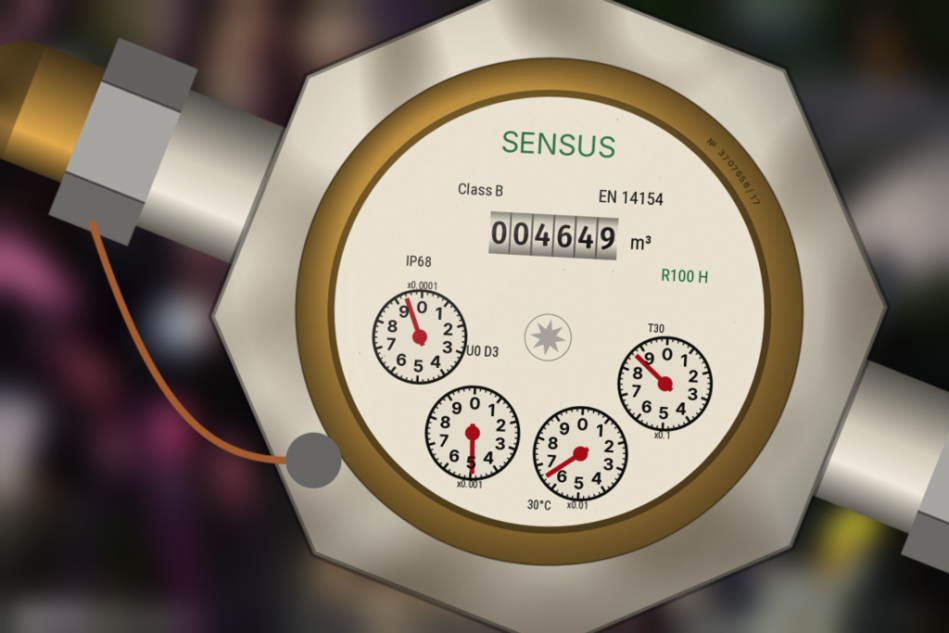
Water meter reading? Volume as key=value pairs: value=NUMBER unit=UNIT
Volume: value=4649.8649 unit=m³
